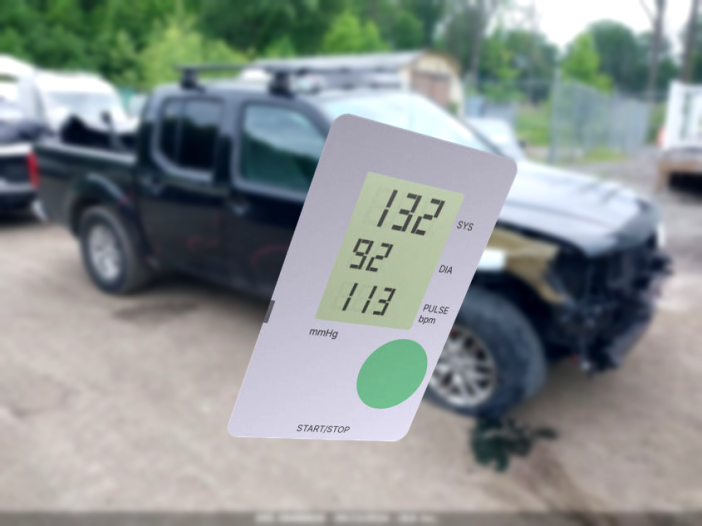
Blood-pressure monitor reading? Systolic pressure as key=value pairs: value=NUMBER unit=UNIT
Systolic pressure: value=132 unit=mmHg
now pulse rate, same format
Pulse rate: value=113 unit=bpm
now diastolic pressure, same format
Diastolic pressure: value=92 unit=mmHg
